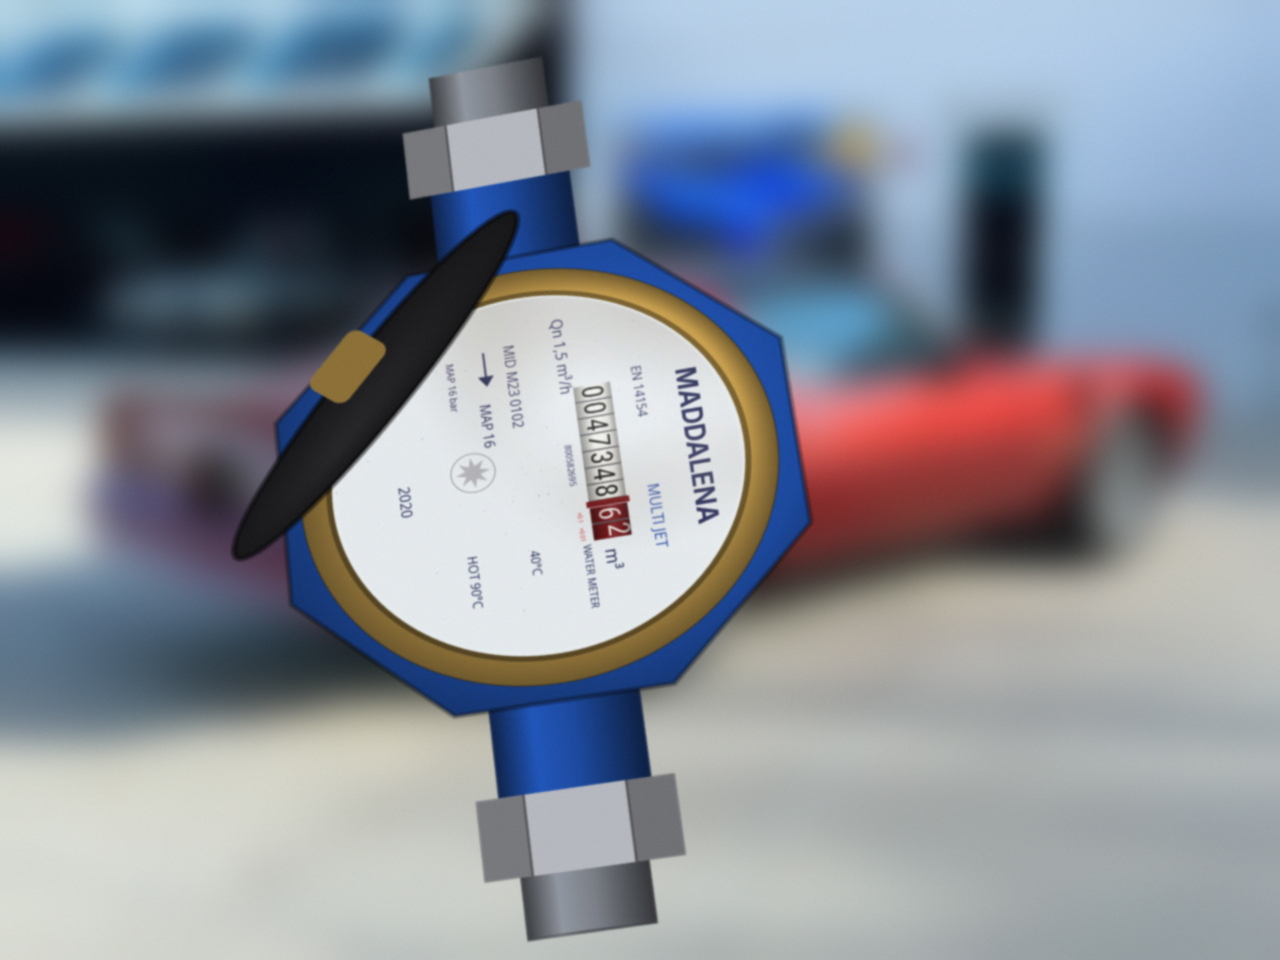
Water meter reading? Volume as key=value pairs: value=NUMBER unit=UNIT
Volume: value=47348.62 unit=m³
